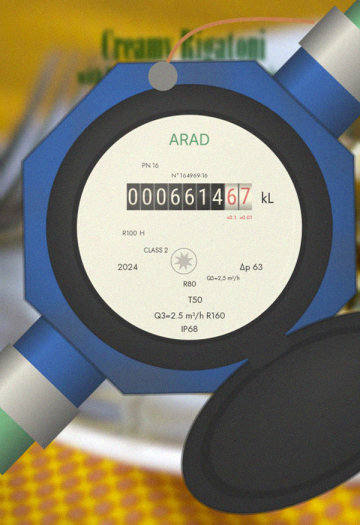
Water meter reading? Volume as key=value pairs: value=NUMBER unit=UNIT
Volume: value=6614.67 unit=kL
